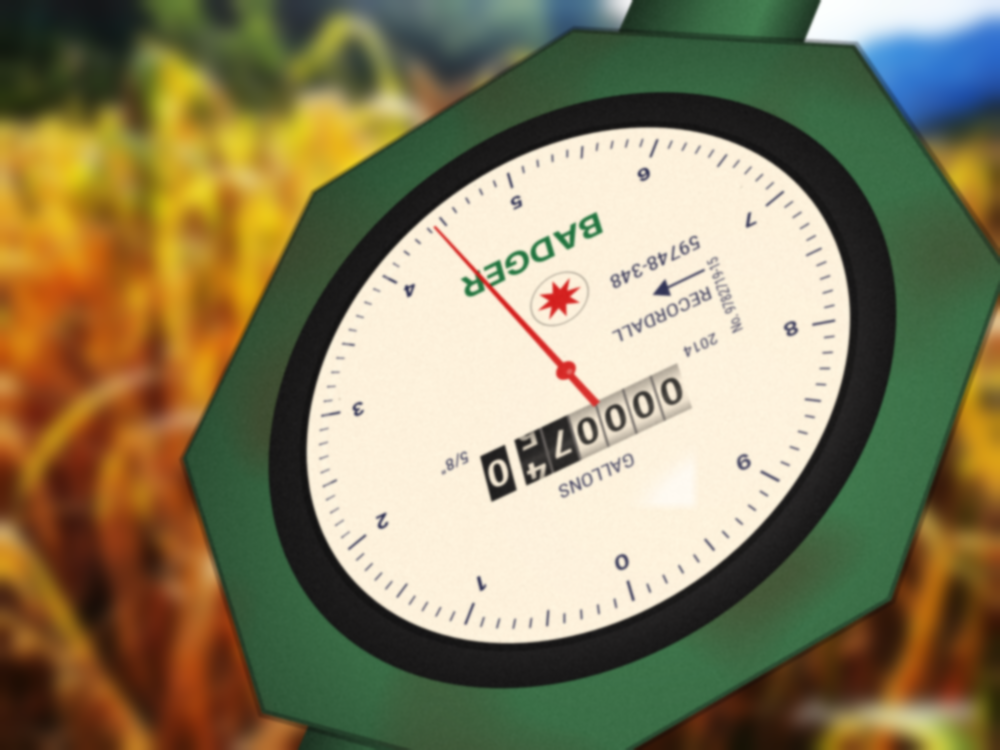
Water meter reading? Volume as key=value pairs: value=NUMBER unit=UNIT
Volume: value=744.4 unit=gal
